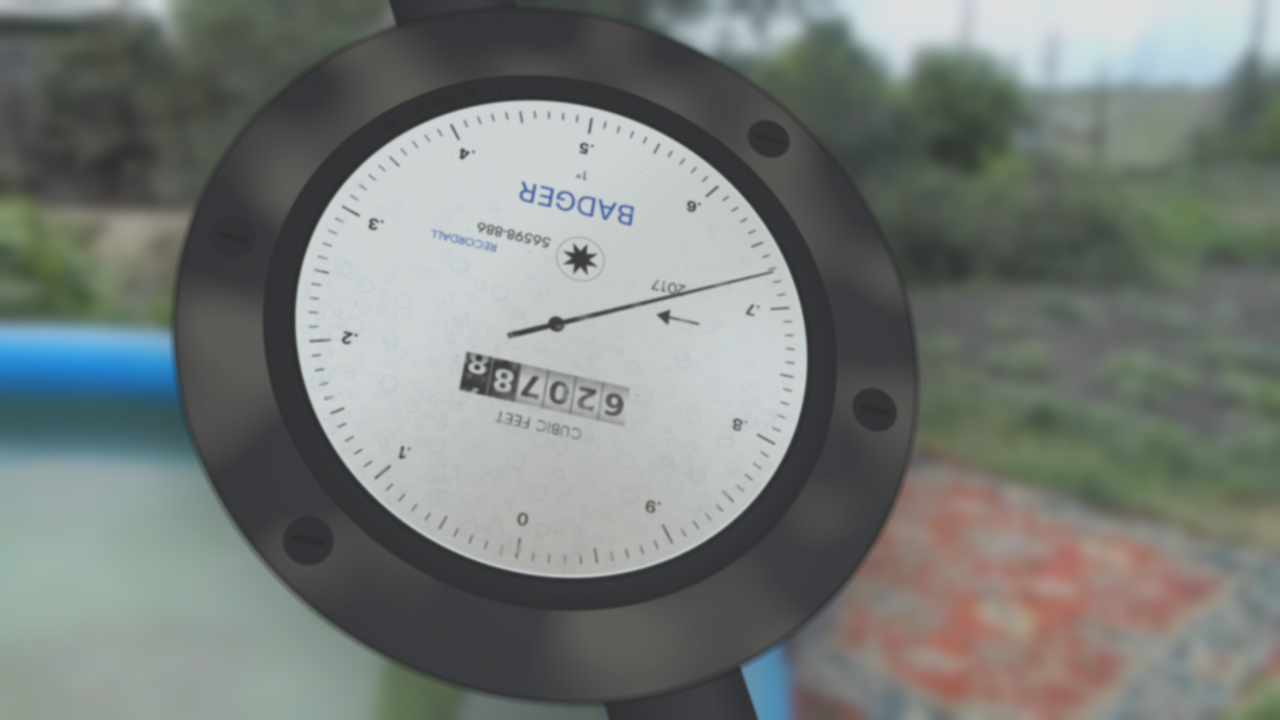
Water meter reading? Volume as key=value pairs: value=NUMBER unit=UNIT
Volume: value=620787.67 unit=ft³
